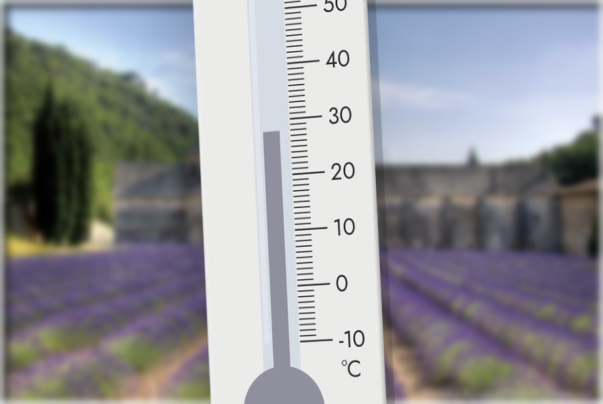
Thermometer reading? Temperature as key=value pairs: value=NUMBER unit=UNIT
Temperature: value=28 unit=°C
